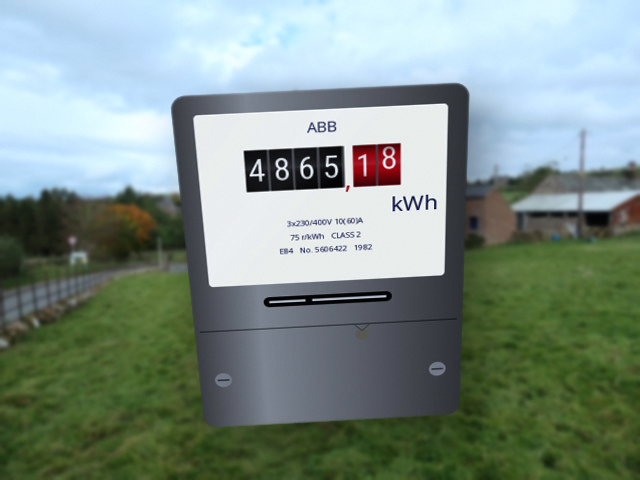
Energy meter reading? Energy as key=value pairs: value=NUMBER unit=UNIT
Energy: value=4865.18 unit=kWh
